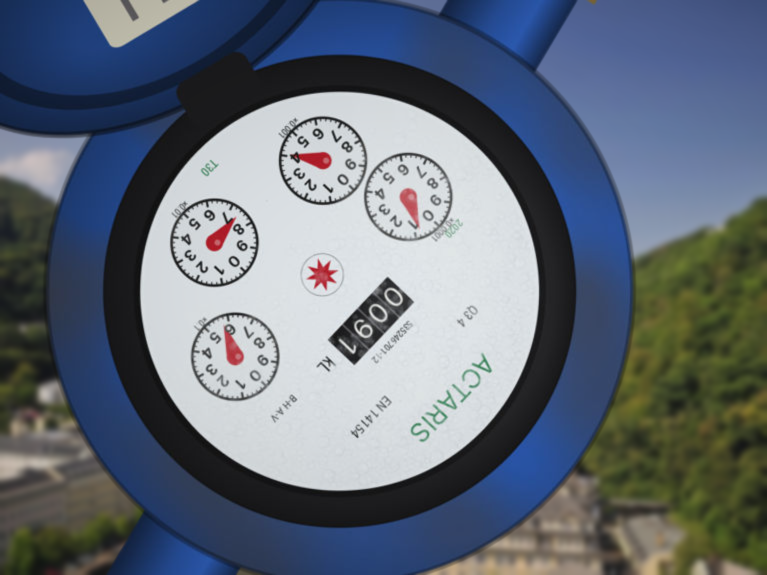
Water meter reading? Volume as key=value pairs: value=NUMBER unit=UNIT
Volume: value=91.5740 unit=kL
